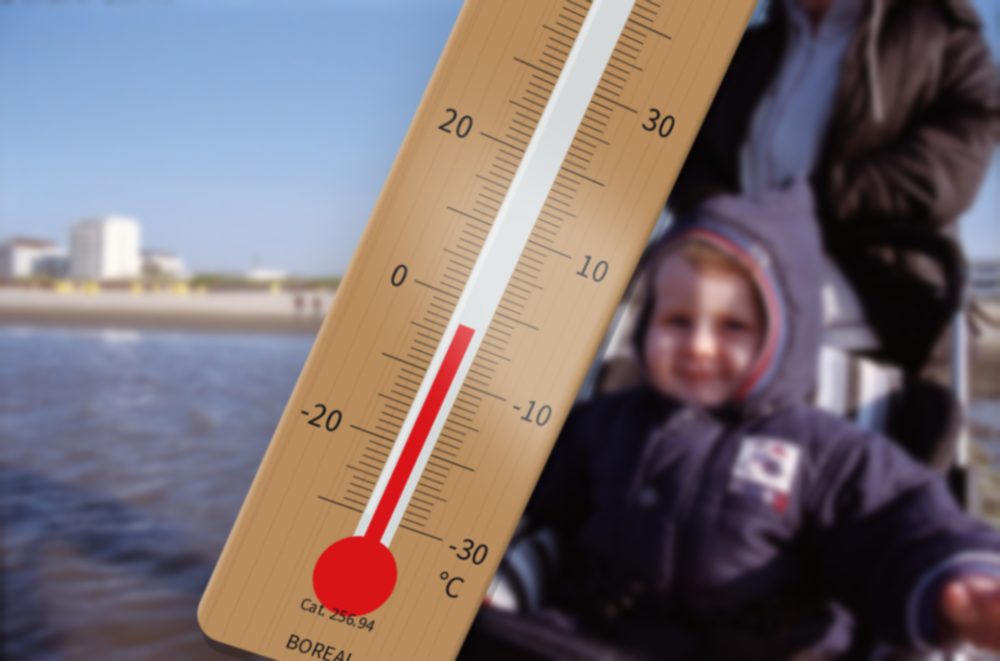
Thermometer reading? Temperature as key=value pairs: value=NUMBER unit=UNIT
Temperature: value=-3 unit=°C
